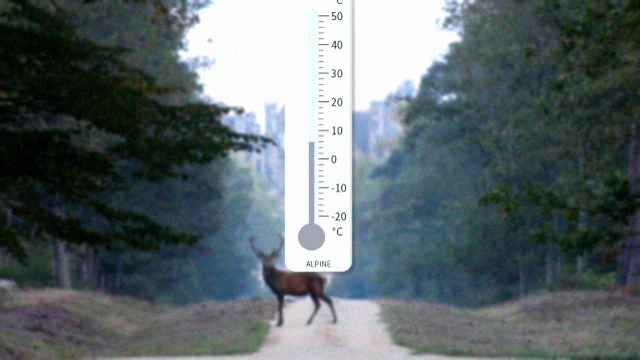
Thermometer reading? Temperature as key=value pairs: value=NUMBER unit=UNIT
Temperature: value=6 unit=°C
